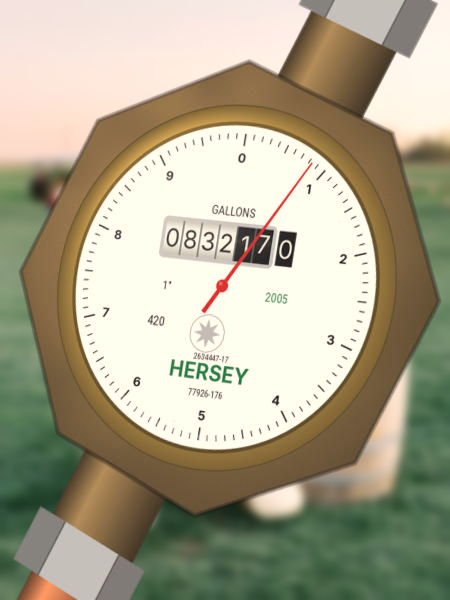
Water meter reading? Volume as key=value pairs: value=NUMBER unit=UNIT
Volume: value=832170.8 unit=gal
